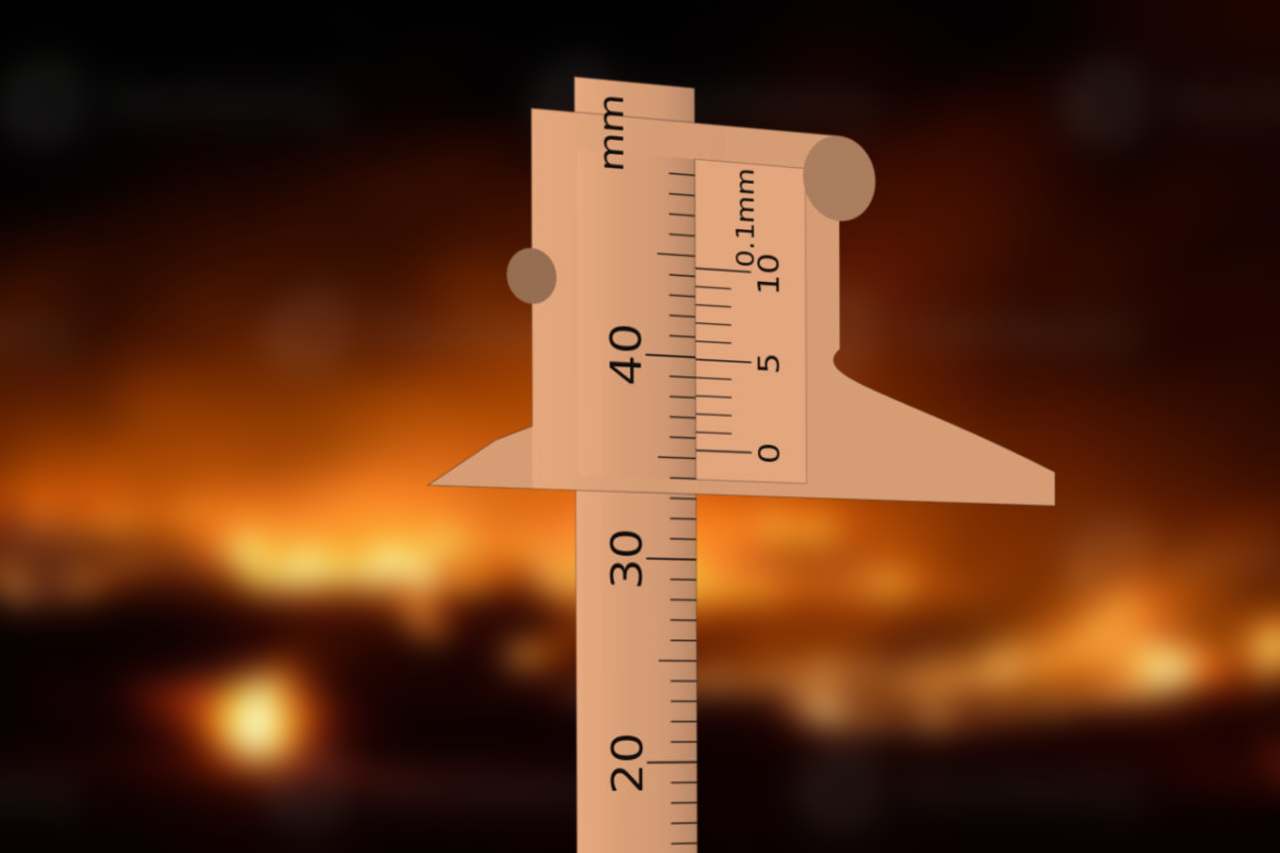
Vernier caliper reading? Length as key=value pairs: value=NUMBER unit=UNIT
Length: value=35.4 unit=mm
